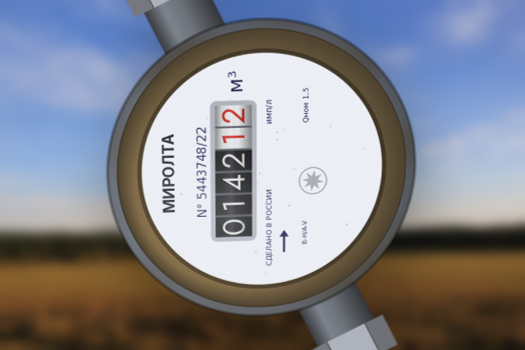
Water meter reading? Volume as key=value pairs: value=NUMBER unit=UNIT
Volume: value=142.12 unit=m³
